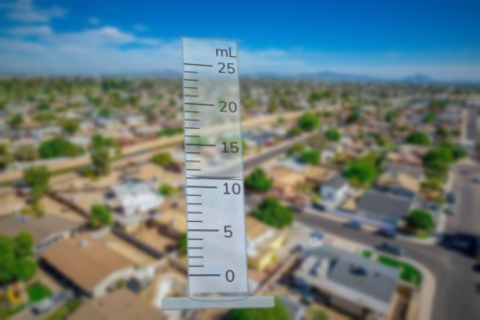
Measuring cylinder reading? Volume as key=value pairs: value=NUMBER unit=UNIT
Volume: value=11 unit=mL
